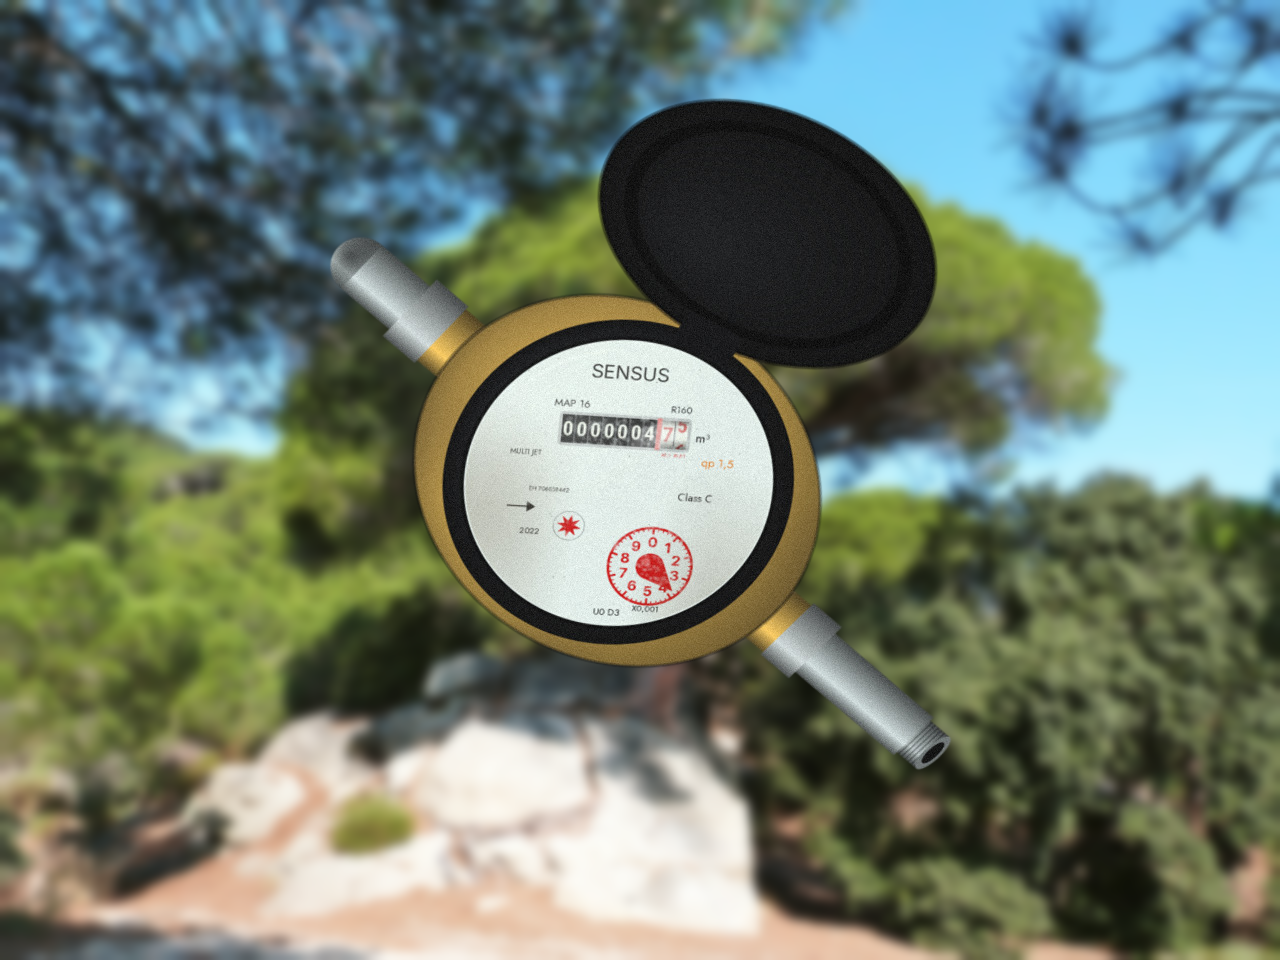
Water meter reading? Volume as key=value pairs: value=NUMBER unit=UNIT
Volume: value=4.753 unit=m³
